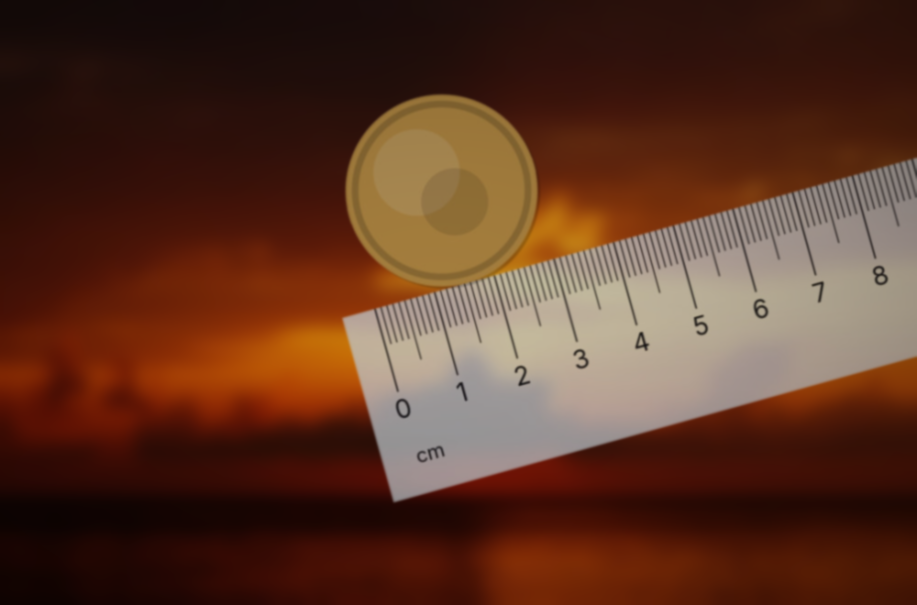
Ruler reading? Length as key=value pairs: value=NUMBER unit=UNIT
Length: value=3.1 unit=cm
